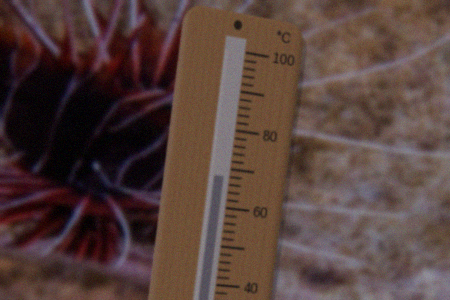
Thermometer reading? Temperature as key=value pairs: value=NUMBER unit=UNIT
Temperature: value=68 unit=°C
